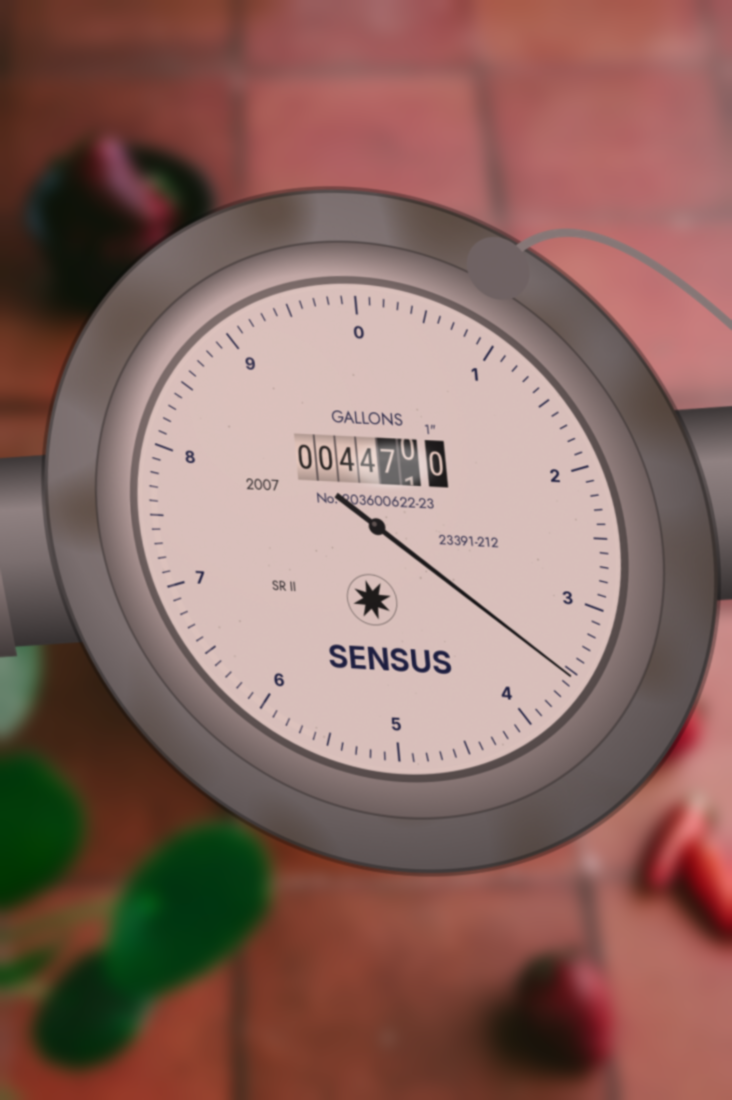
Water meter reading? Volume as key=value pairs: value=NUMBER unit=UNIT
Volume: value=44703.5 unit=gal
